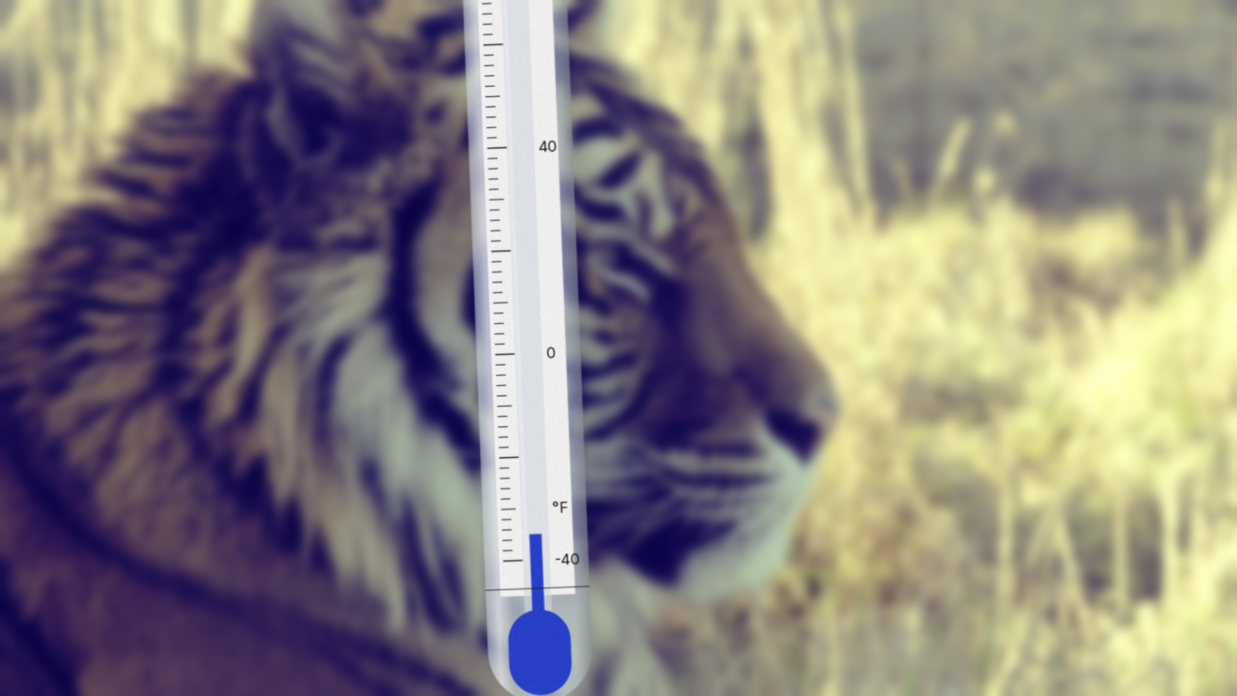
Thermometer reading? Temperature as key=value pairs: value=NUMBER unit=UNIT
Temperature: value=-35 unit=°F
